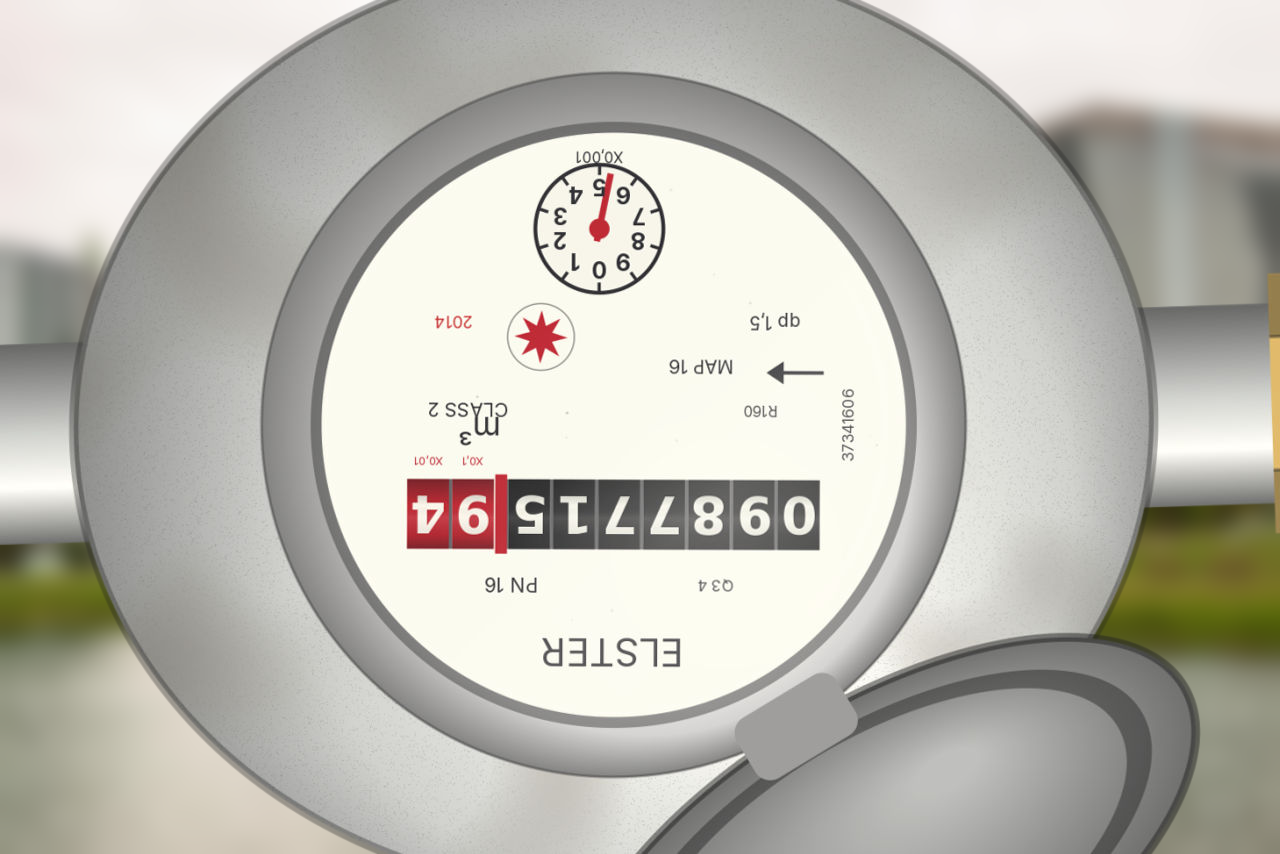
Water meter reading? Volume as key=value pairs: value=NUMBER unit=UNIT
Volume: value=987715.945 unit=m³
